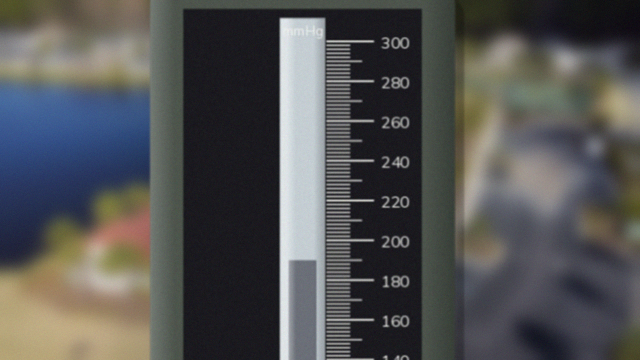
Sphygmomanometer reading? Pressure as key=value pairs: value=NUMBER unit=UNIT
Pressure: value=190 unit=mmHg
